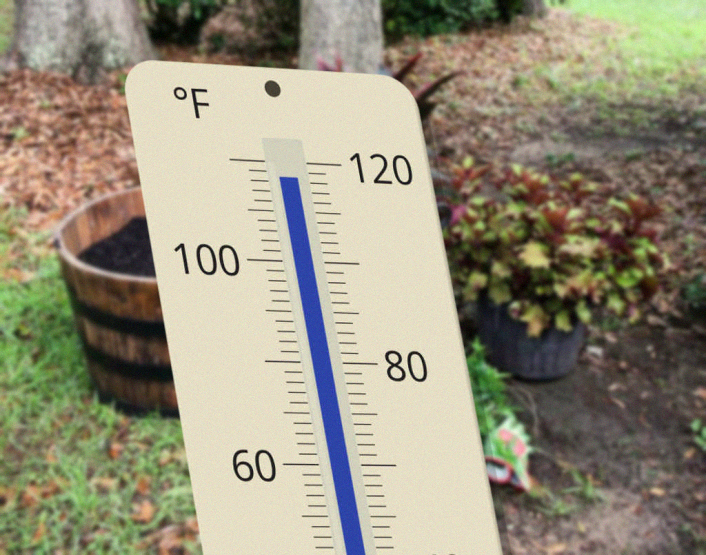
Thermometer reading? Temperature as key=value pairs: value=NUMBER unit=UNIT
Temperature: value=117 unit=°F
